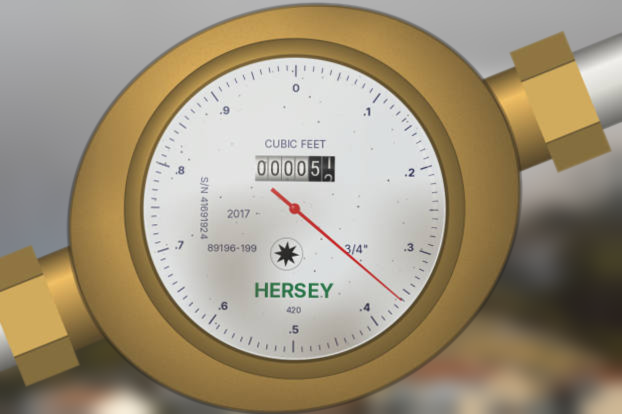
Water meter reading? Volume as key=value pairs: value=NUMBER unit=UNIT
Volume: value=51.36 unit=ft³
